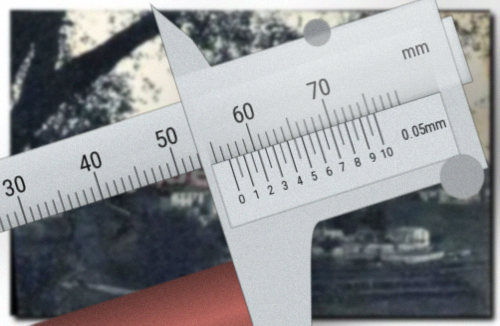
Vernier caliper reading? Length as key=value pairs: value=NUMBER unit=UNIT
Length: value=56.6 unit=mm
